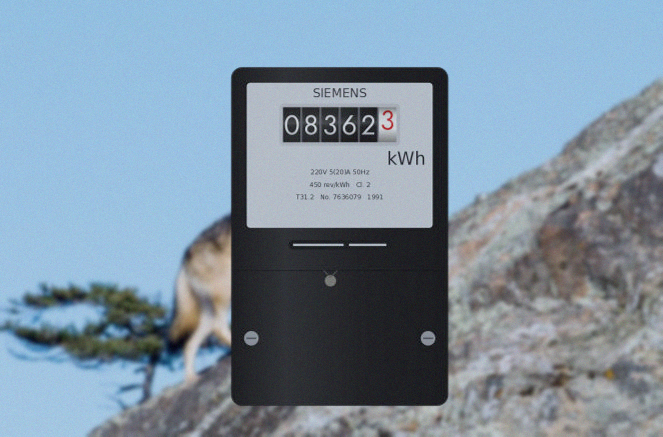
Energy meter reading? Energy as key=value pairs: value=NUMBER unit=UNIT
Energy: value=8362.3 unit=kWh
